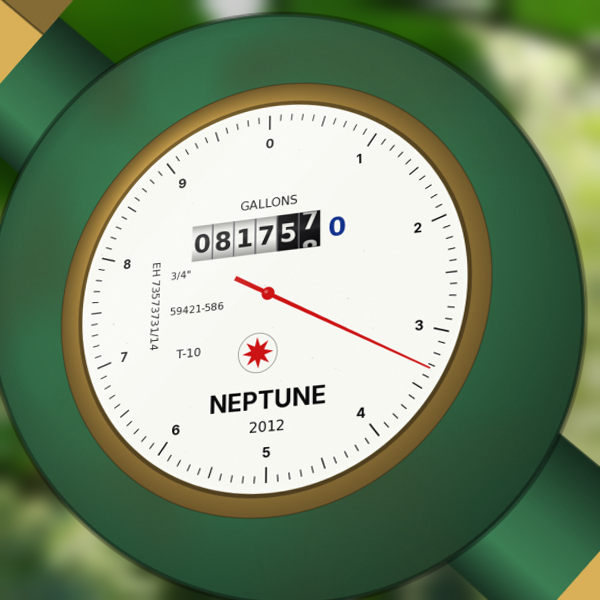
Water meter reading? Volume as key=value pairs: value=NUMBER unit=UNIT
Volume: value=817573.3 unit=gal
